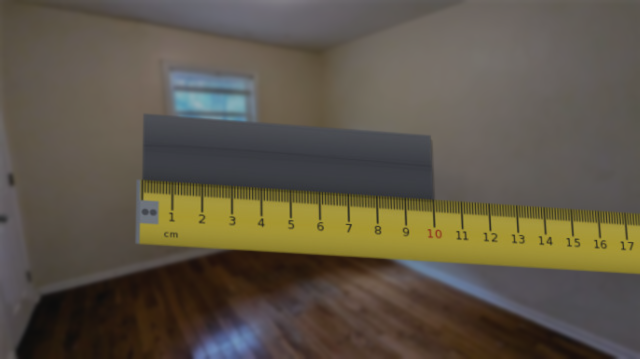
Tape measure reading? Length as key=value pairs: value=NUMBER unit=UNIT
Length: value=10 unit=cm
